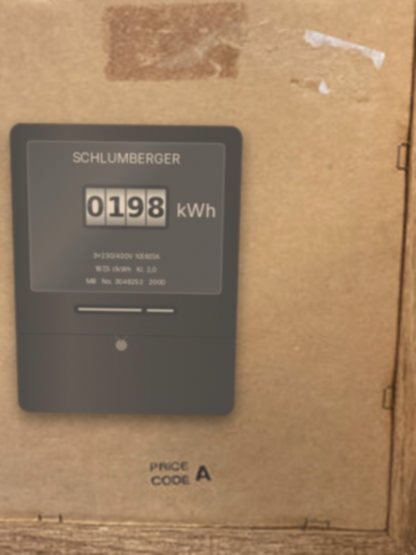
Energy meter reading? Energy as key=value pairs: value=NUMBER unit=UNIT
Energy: value=198 unit=kWh
